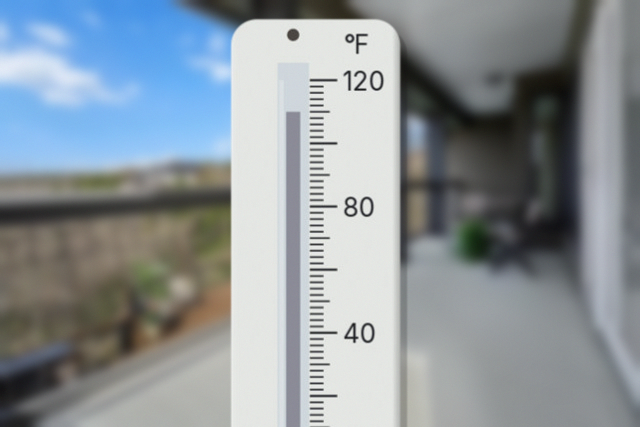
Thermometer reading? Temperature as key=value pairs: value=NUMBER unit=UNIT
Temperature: value=110 unit=°F
